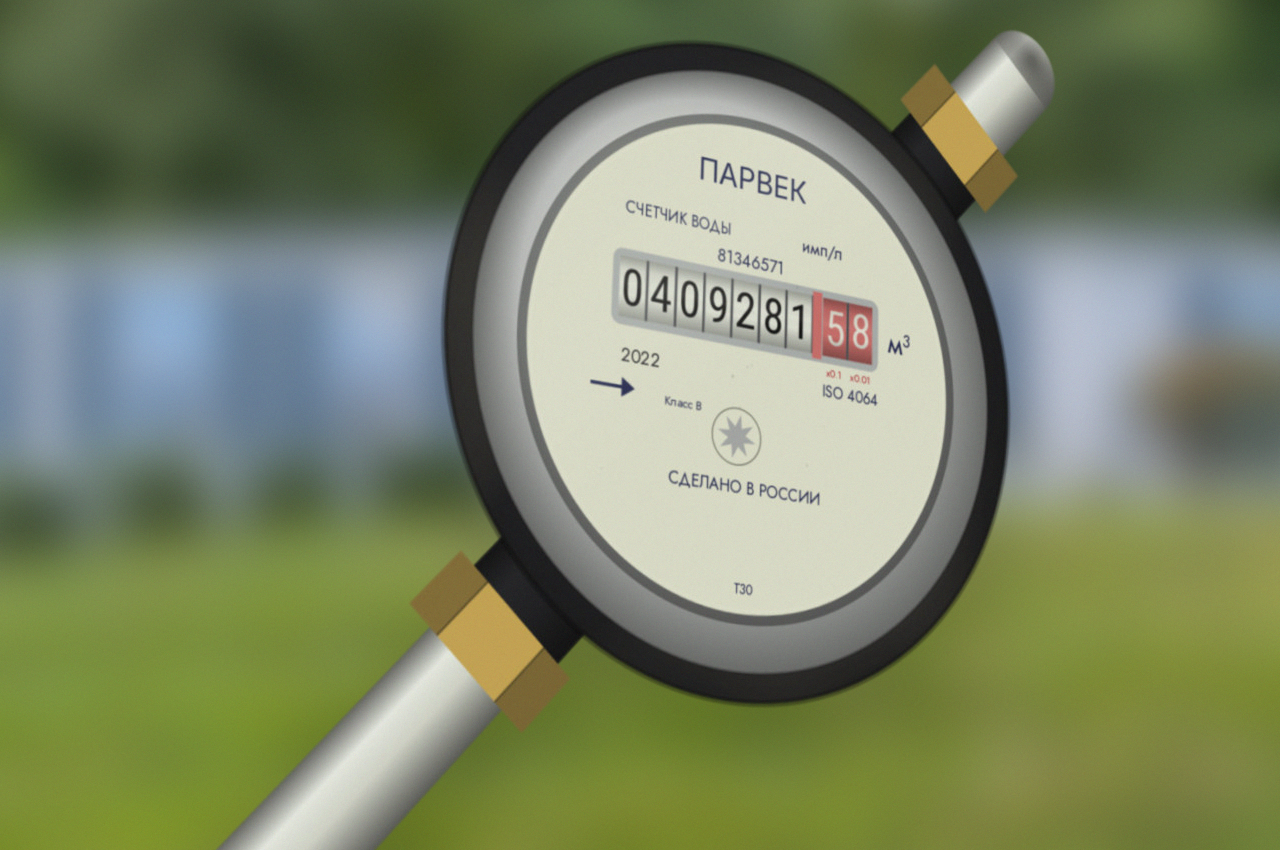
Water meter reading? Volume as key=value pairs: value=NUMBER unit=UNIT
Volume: value=409281.58 unit=m³
